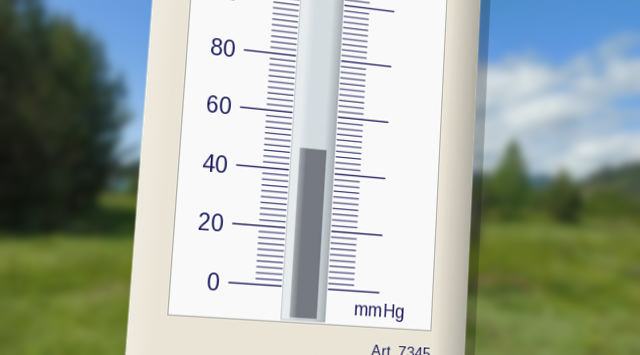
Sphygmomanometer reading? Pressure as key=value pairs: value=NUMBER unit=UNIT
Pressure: value=48 unit=mmHg
